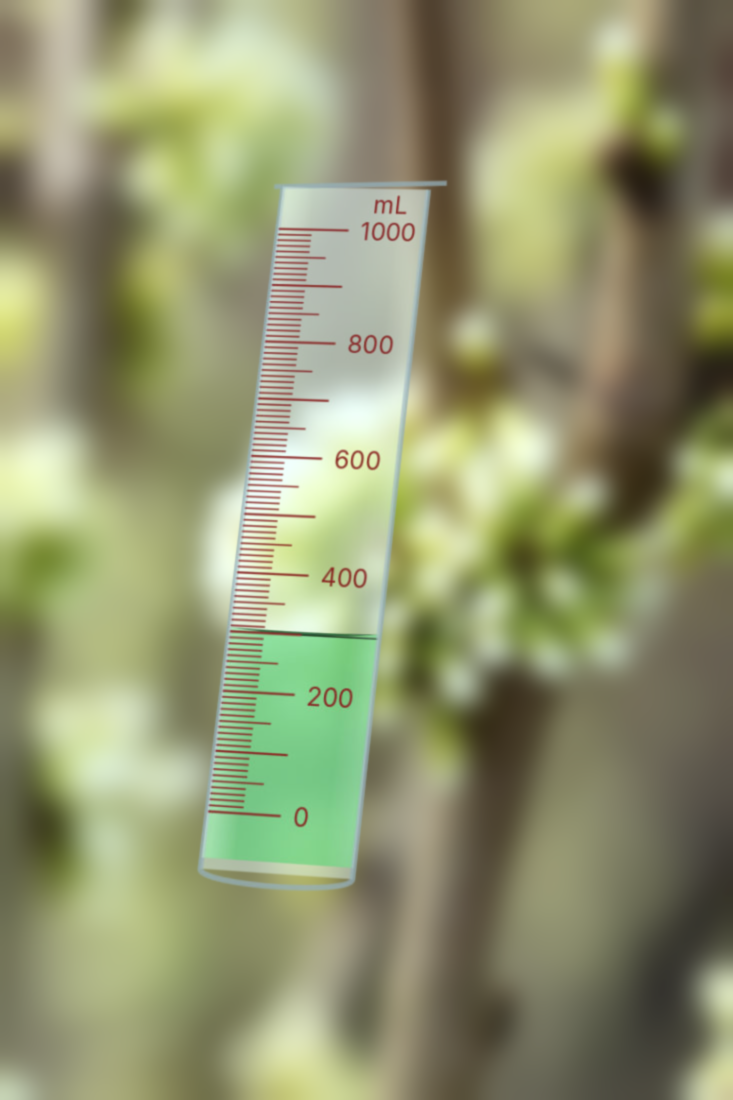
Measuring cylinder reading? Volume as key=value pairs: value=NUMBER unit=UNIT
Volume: value=300 unit=mL
